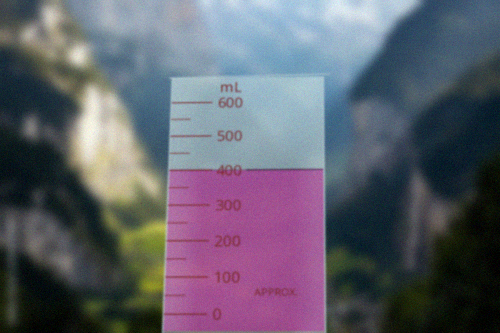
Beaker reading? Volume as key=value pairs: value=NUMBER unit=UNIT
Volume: value=400 unit=mL
